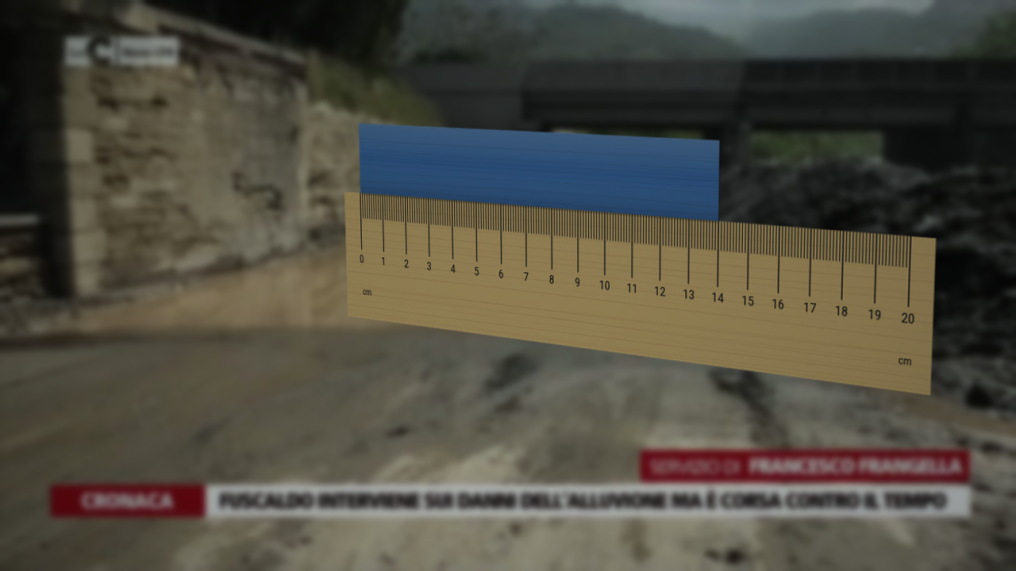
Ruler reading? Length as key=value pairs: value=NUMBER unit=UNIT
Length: value=14 unit=cm
